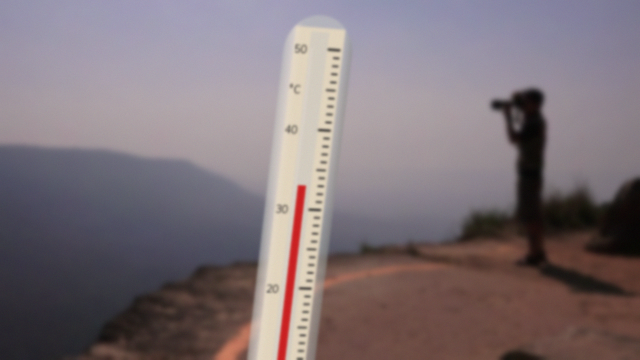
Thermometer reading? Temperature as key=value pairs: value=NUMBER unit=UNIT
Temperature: value=33 unit=°C
